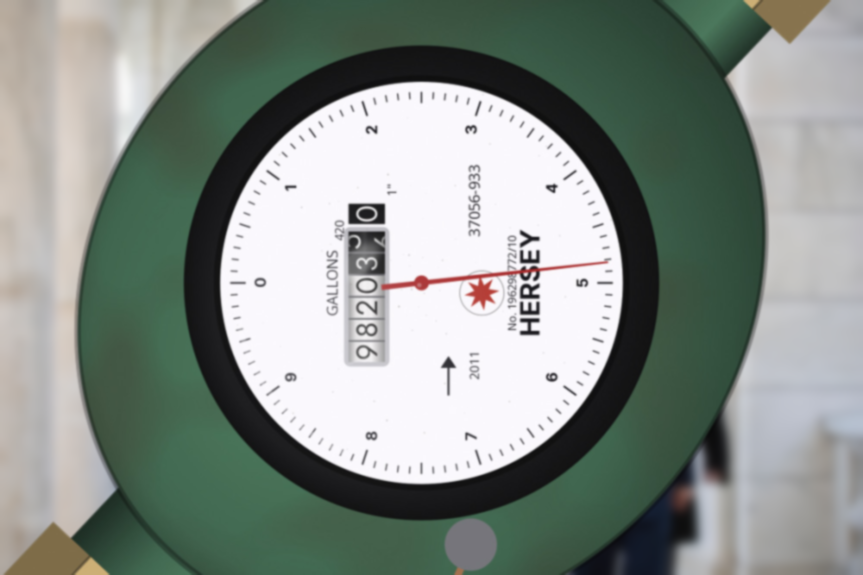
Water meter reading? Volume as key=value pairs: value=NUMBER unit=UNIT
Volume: value=9820354.8 unit=gal
